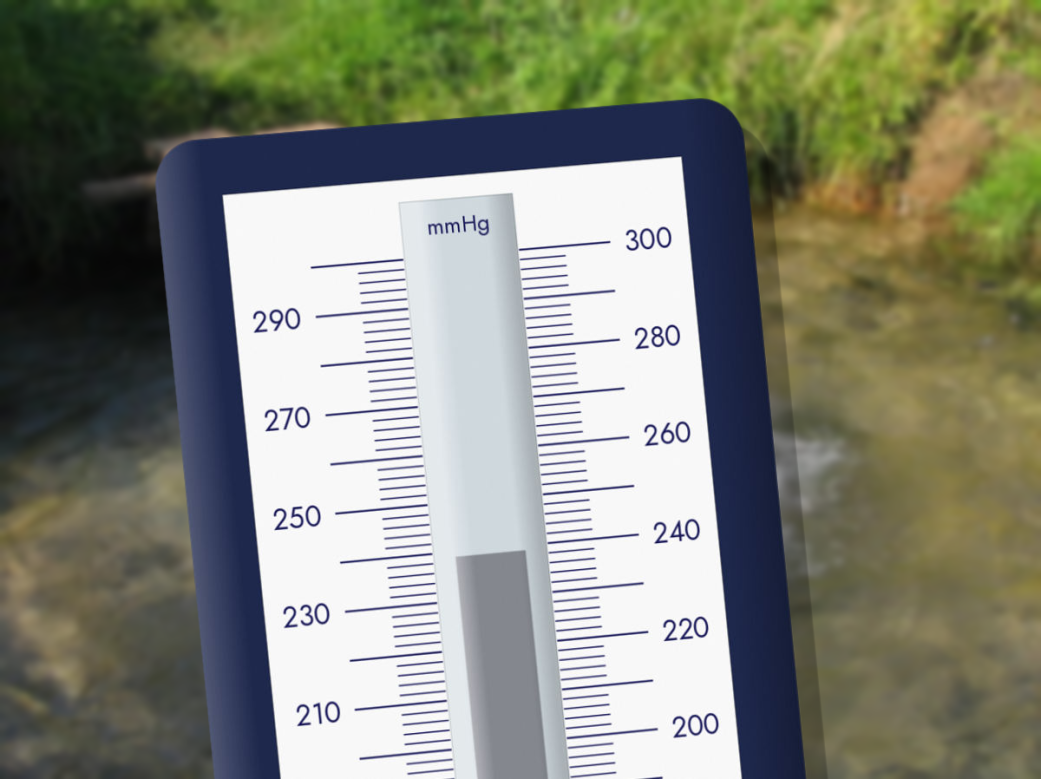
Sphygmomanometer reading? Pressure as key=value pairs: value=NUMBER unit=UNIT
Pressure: value=239 unit=mmHg
